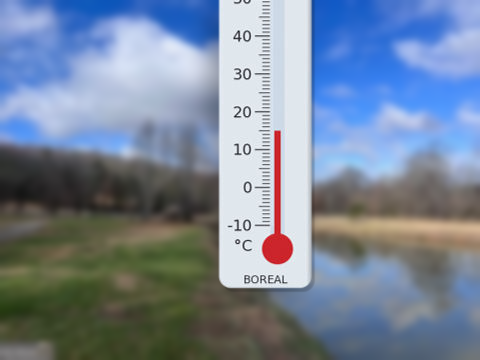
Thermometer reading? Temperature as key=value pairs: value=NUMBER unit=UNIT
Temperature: value=15 unit=°C
